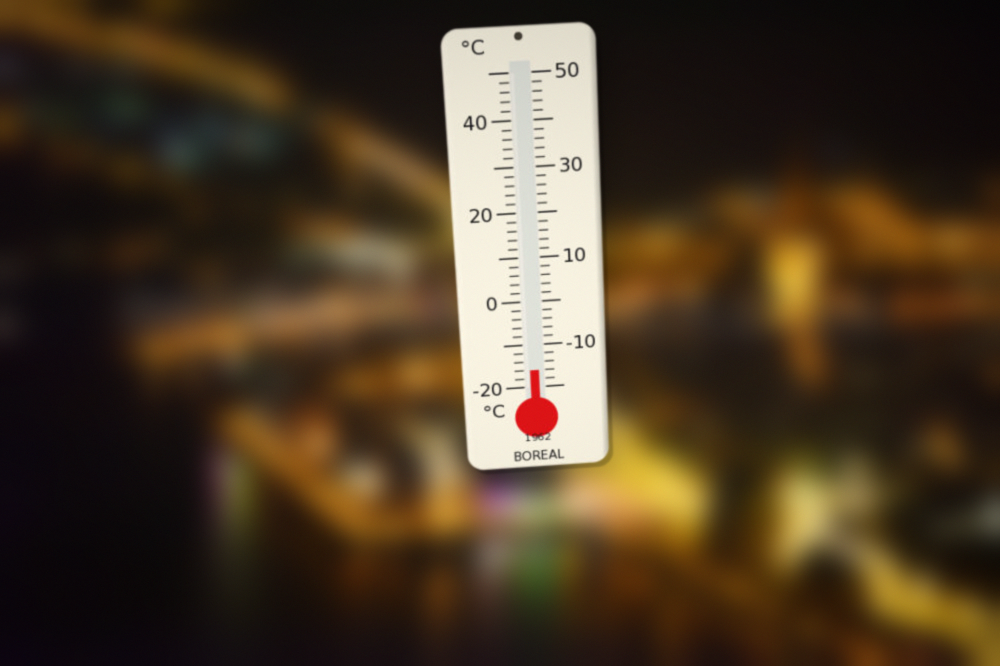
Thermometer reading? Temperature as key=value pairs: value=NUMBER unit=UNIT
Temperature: value=-16 unit=°C
